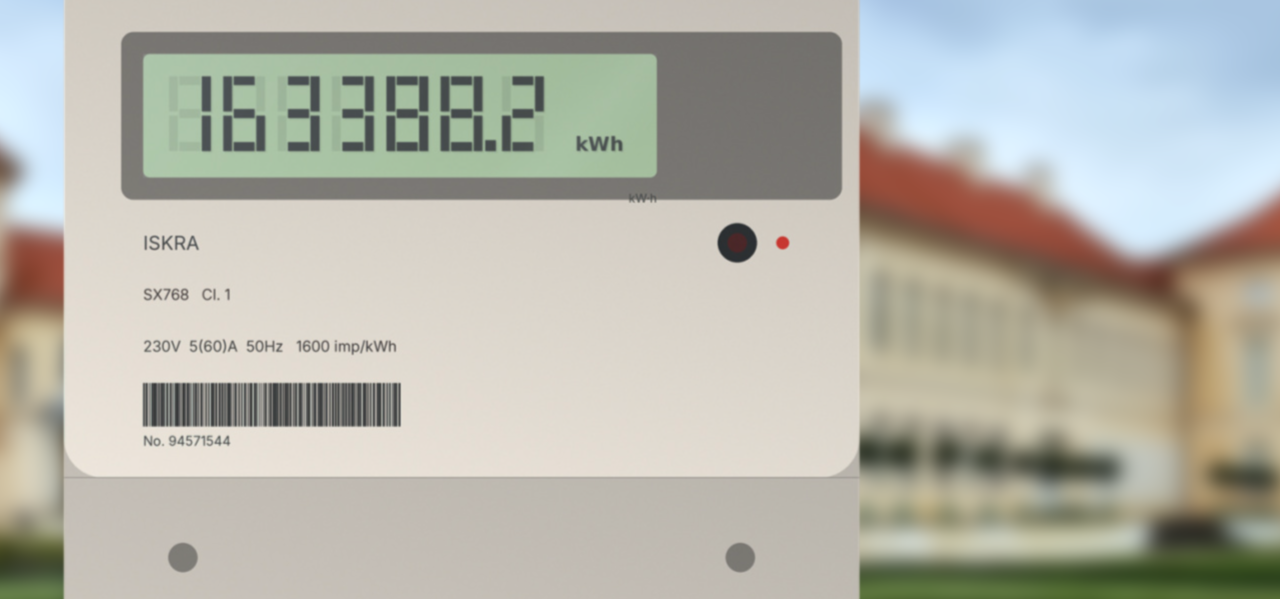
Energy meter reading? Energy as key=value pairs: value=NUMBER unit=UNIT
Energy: value=163388.2 unit=kWh
